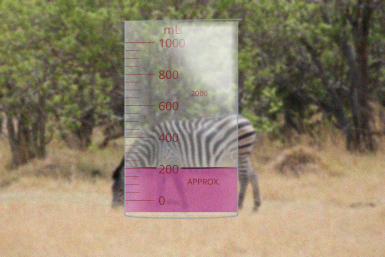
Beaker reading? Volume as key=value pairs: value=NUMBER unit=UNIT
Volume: value=200 unit=mL
